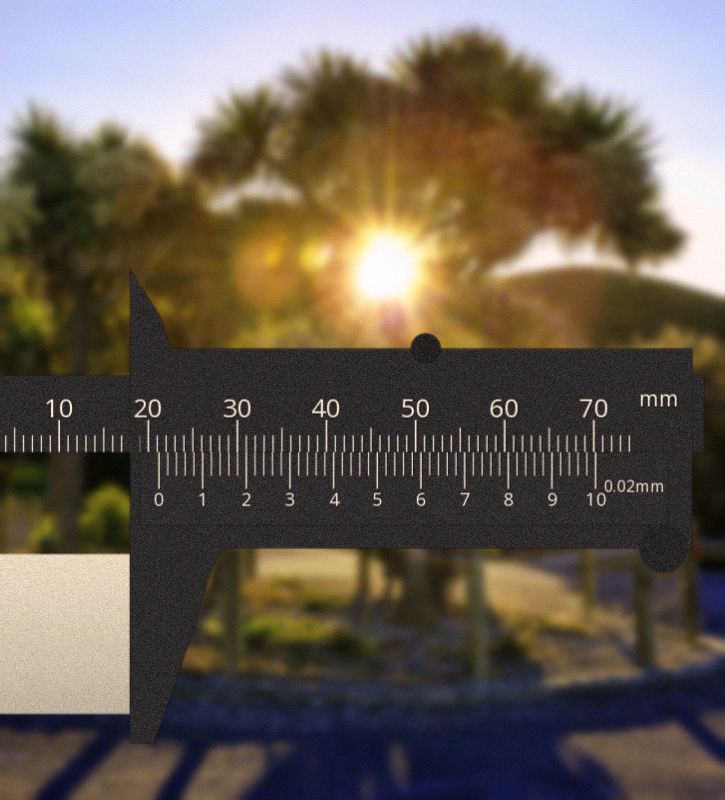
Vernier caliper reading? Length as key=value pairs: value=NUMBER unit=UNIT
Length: value=21.2 unit=mm
